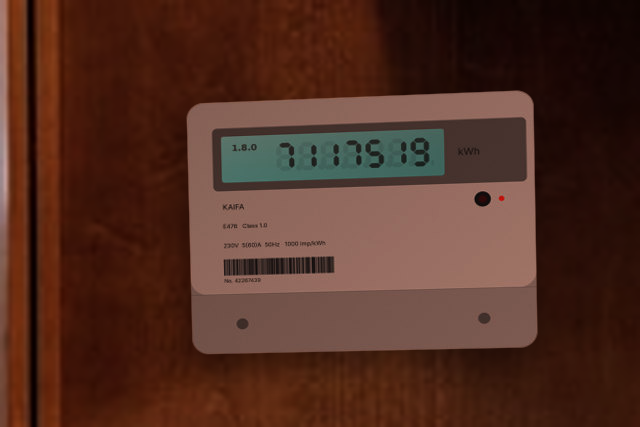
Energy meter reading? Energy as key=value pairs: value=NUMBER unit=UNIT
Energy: value=7117519 unit=kWh
